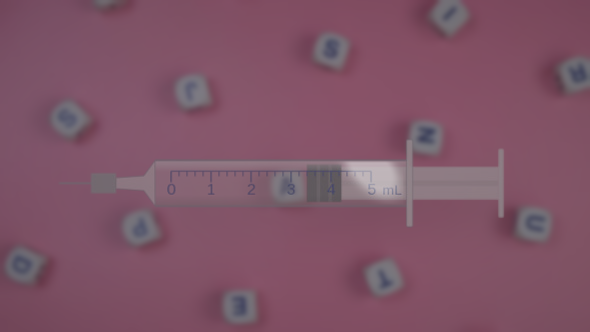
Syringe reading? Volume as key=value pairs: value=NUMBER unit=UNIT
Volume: value=3.4 unit=mL
